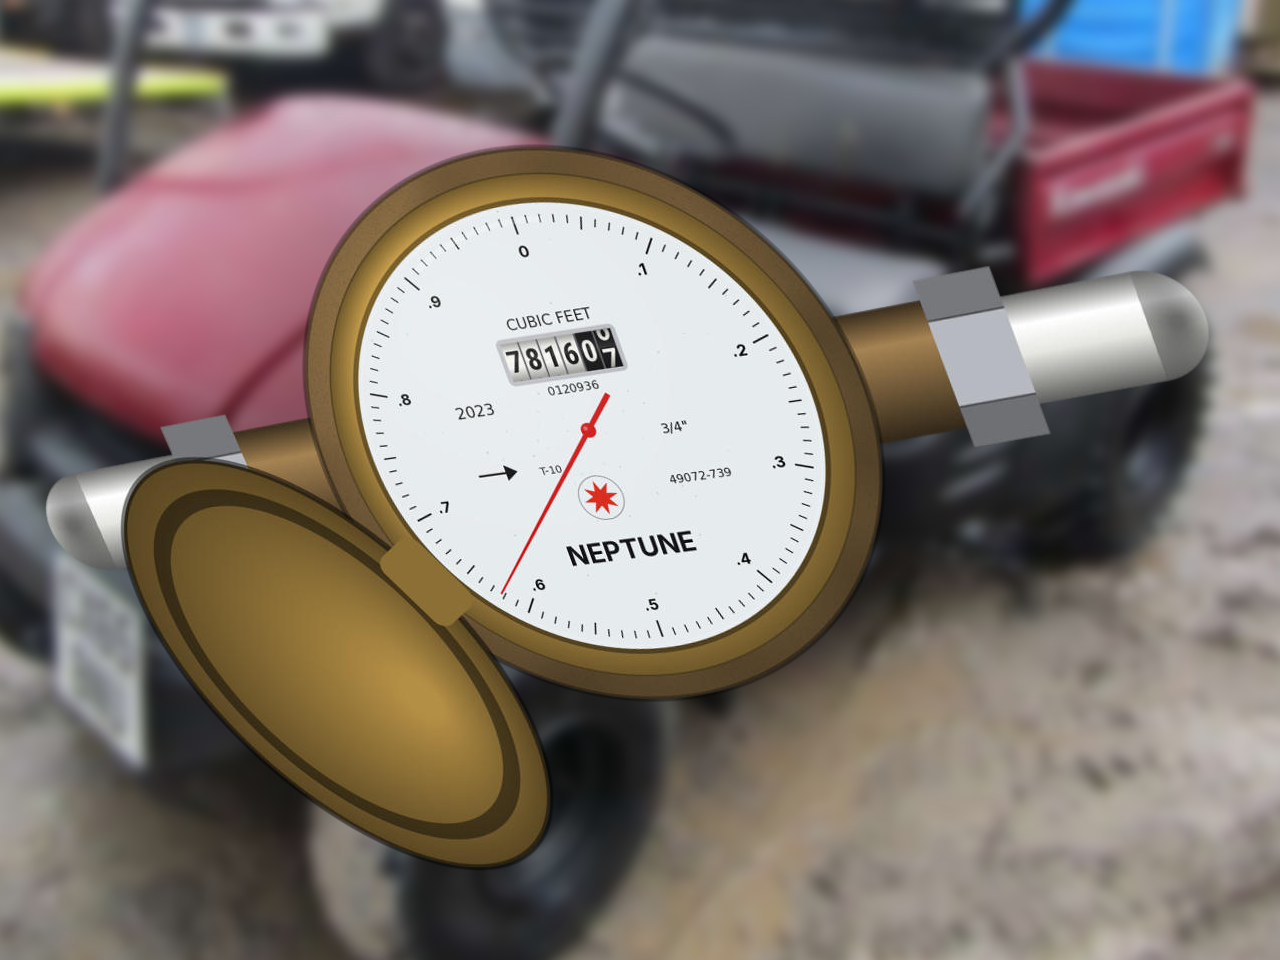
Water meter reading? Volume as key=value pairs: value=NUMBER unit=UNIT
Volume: value=781606.62 unit=ft³
